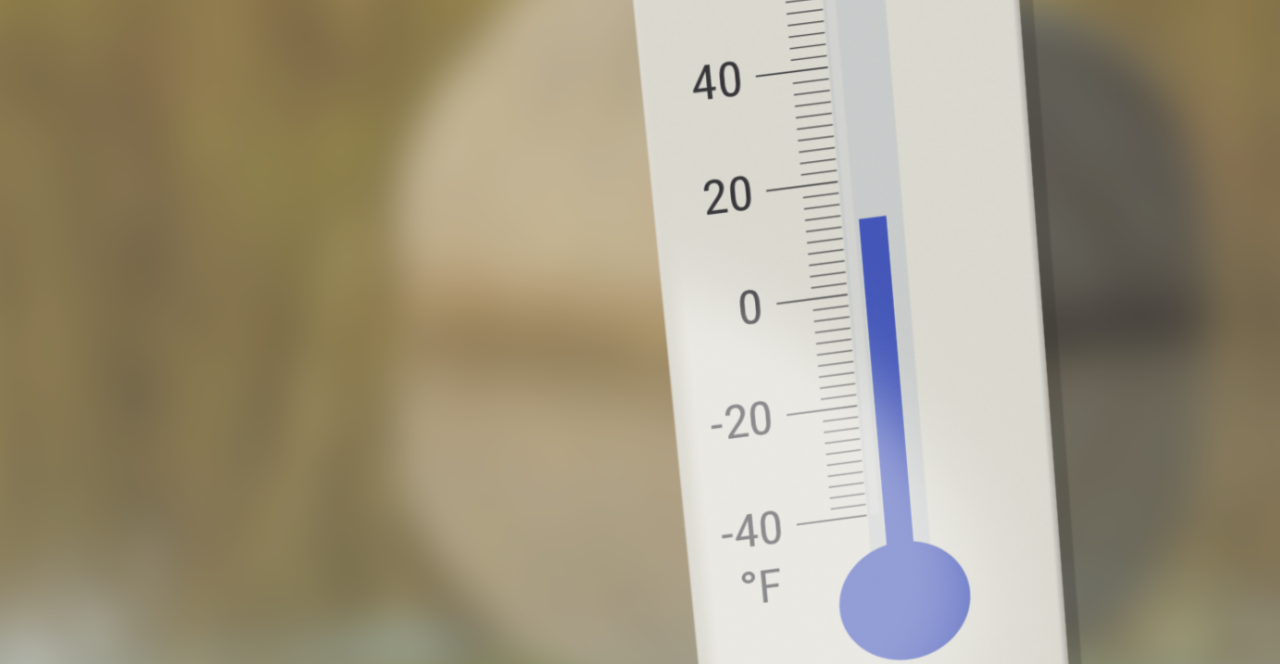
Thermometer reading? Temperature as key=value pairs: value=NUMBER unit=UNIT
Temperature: value=13 unit=°F
